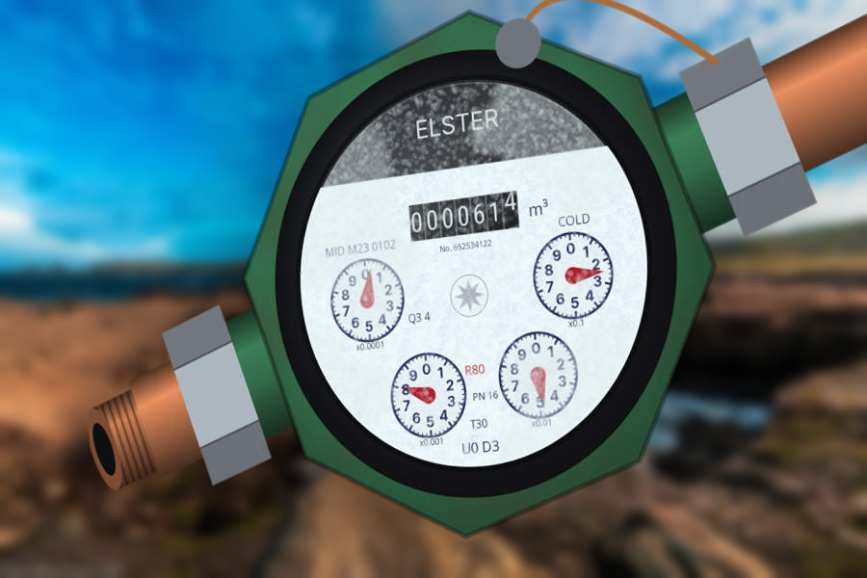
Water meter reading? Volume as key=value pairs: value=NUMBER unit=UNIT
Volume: value=614.2480 unit=m³
